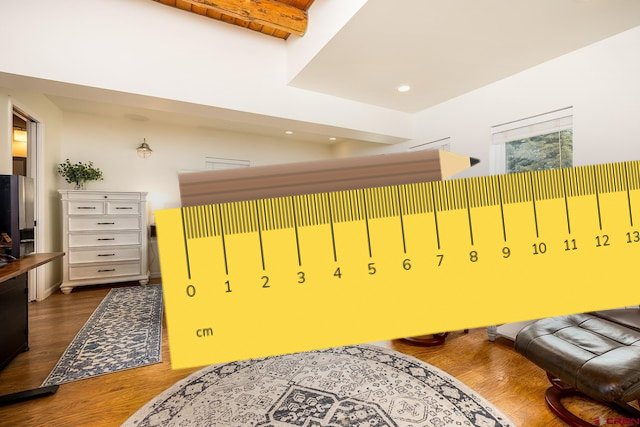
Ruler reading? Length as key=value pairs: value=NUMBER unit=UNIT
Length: value=8.5 unit=cm
